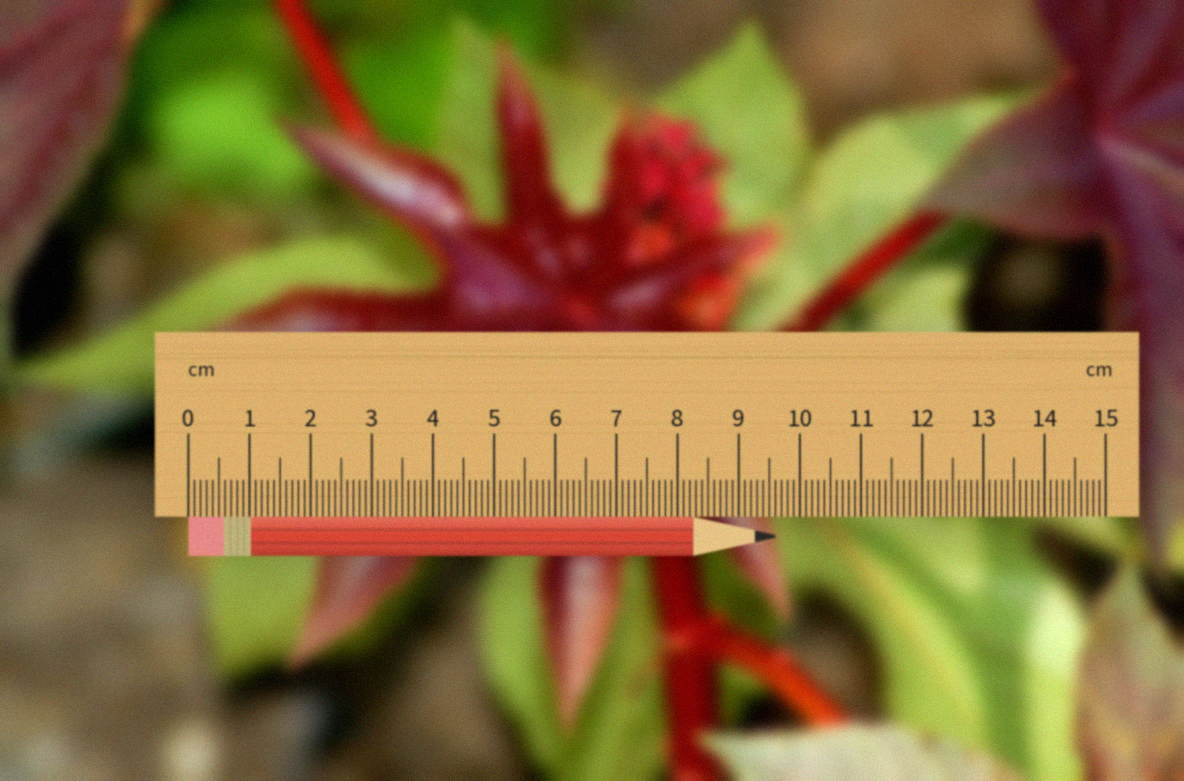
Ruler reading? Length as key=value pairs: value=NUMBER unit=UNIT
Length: value=9.6 unit=cm
